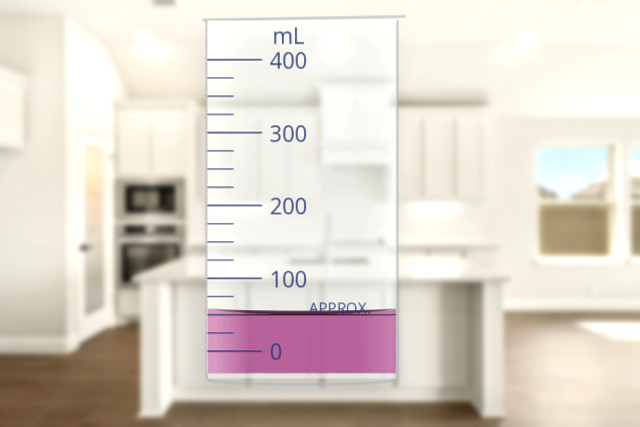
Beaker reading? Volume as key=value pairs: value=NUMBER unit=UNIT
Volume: value=50 unit=mL
